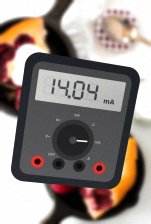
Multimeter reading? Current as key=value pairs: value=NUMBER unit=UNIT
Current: value=14.04 unit=mA
